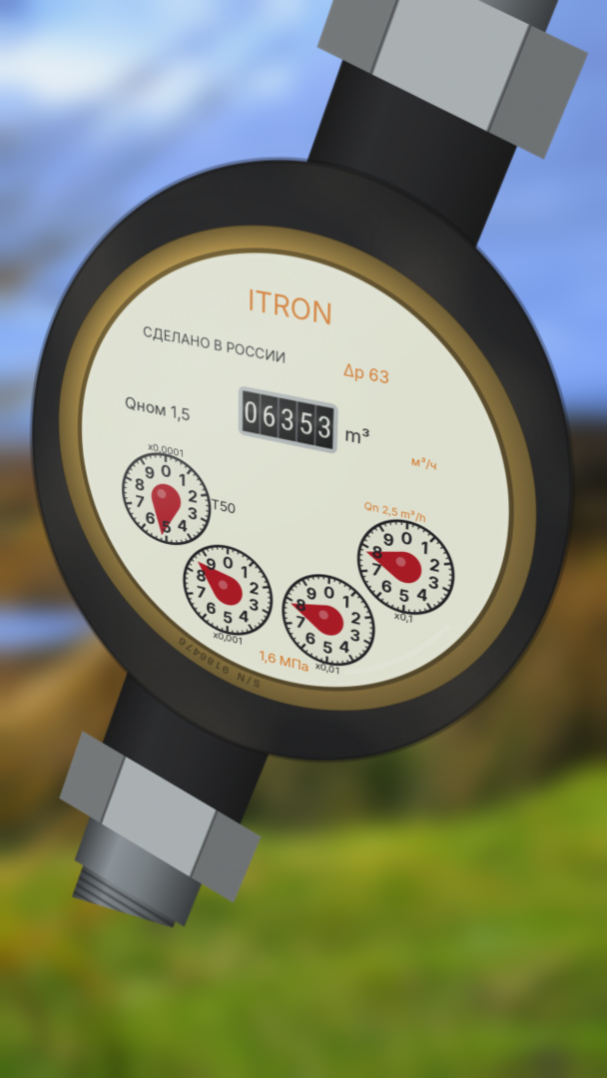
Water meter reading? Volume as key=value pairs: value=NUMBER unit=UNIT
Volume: value=6353.7785 unit=m³
